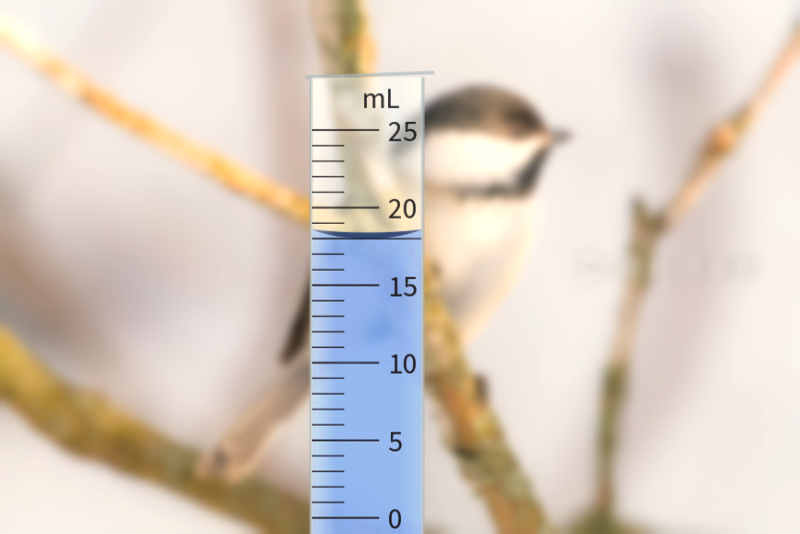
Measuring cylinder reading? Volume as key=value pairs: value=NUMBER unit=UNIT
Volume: value=18 unit=mL
